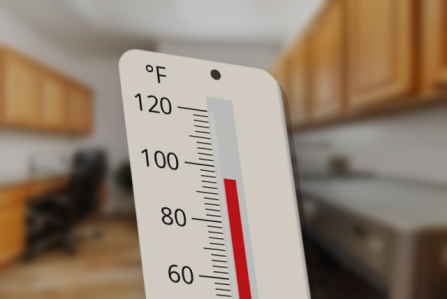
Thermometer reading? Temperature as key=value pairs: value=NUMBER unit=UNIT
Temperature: value=96 unit=°F
